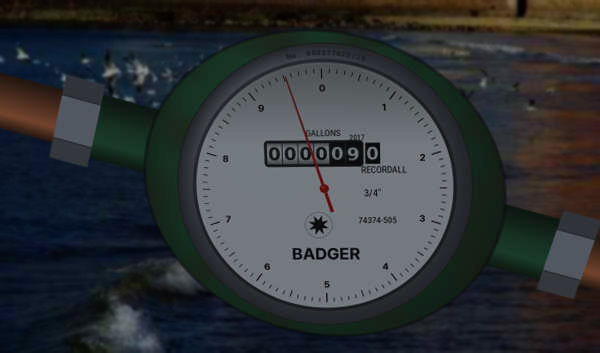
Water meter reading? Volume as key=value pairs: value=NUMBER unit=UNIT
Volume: value=89.5 unit=gal
